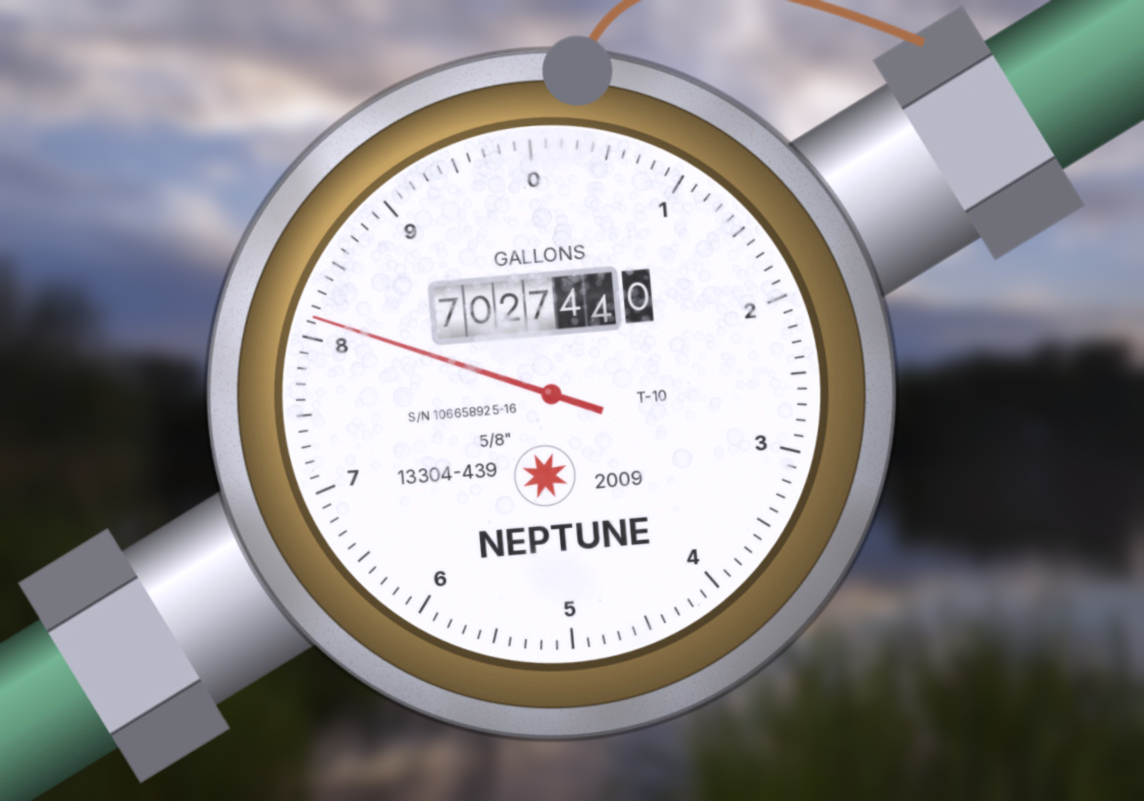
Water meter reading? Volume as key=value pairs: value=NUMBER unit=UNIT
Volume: value=7027438.1 unit=gal
